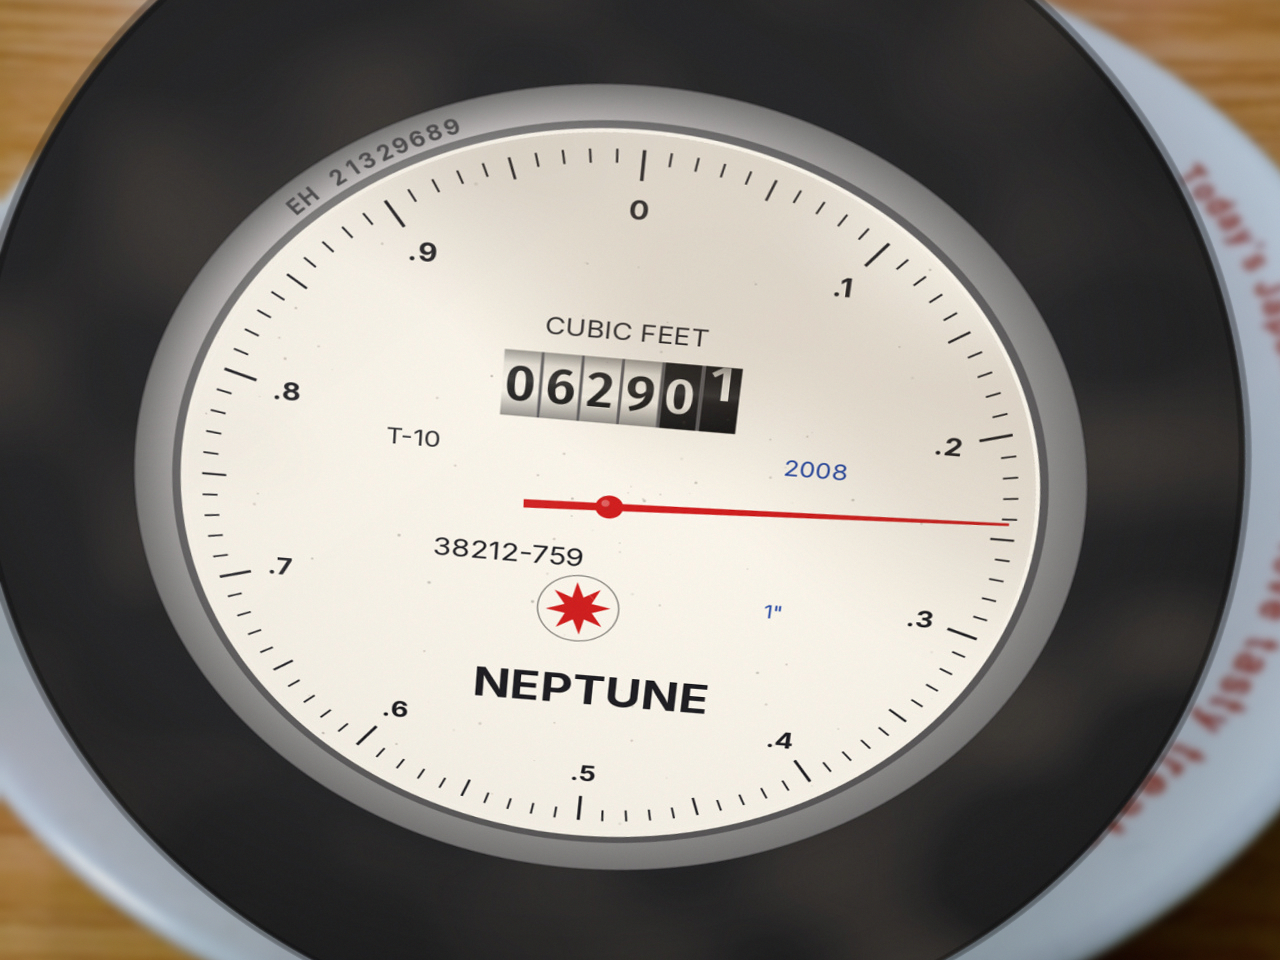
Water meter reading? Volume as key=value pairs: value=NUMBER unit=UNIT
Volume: value=62901.24 unit=ft³
